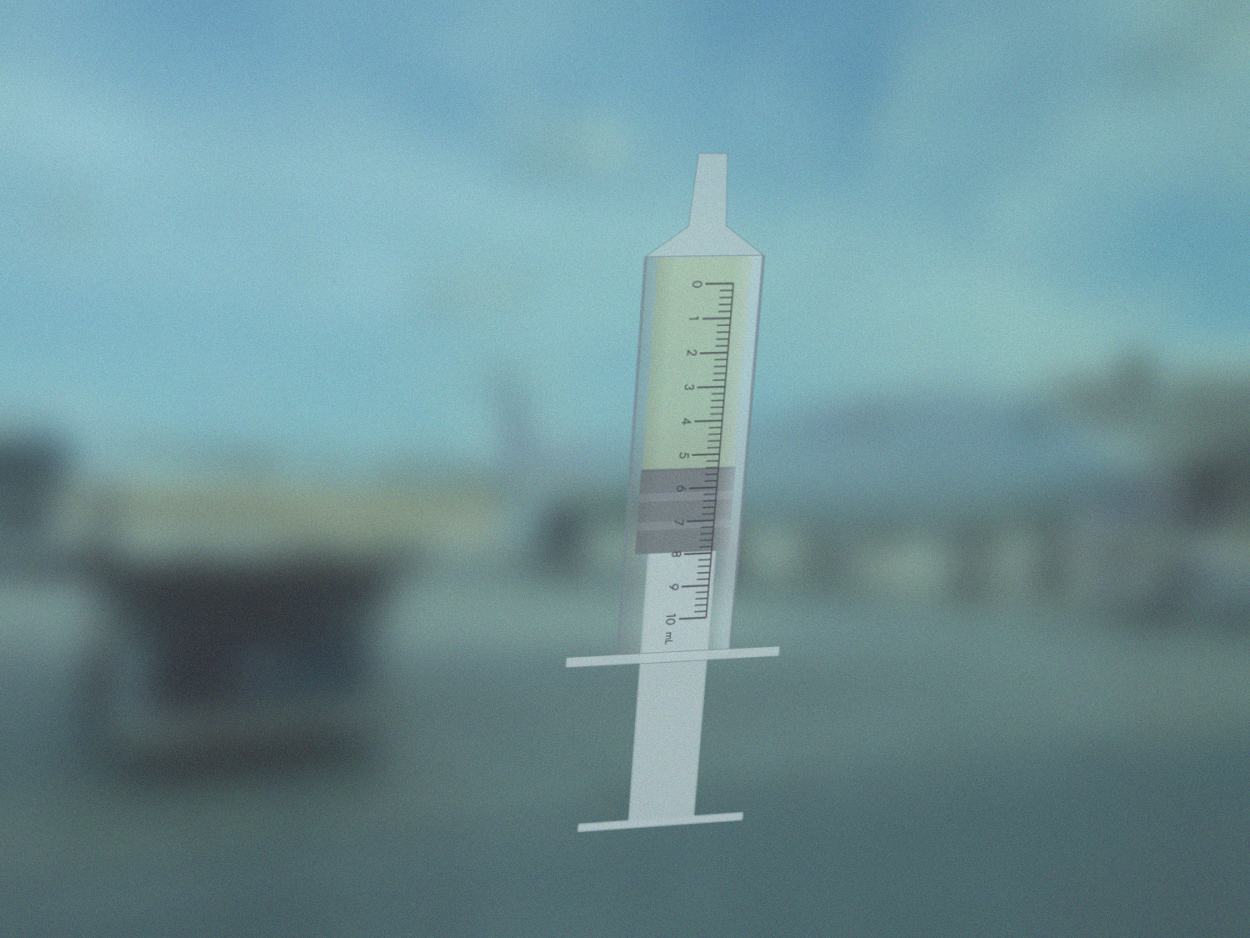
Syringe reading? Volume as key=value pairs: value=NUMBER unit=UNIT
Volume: value=5.4 unit=mL
